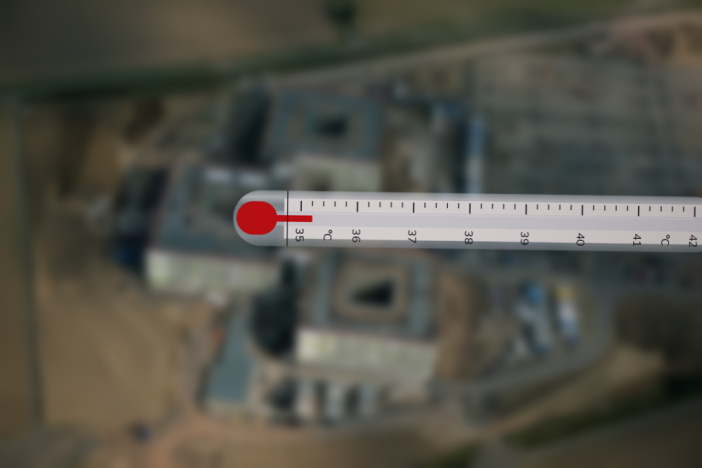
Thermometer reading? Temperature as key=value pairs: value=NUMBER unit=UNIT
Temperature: value=35.2 unit=°C
